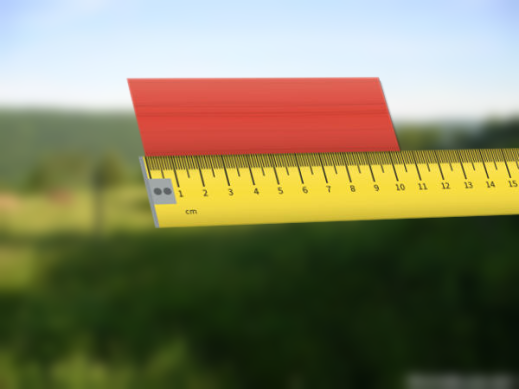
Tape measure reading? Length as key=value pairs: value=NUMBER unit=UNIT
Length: value=10.5 unit=cm
